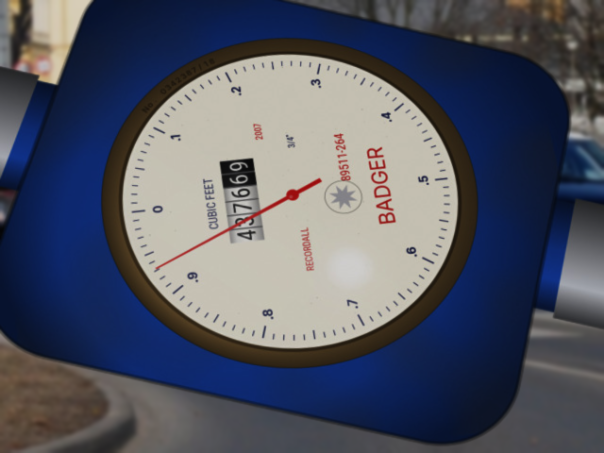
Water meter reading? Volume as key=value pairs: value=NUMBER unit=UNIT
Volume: value=437668.93 unit=ft³
